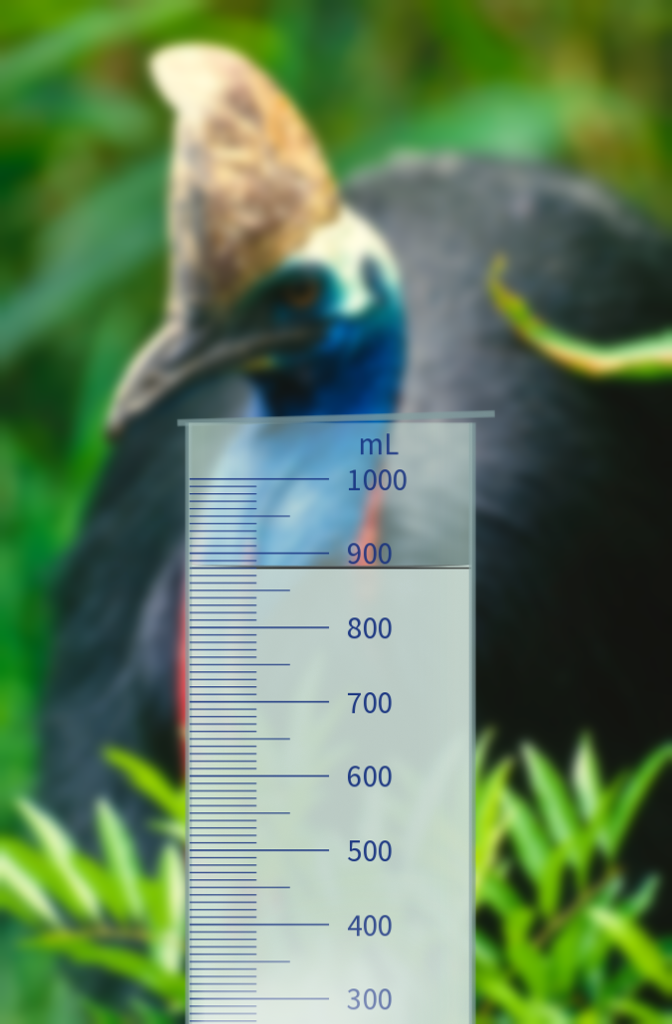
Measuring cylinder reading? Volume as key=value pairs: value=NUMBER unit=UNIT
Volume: value=880 unit=mL
